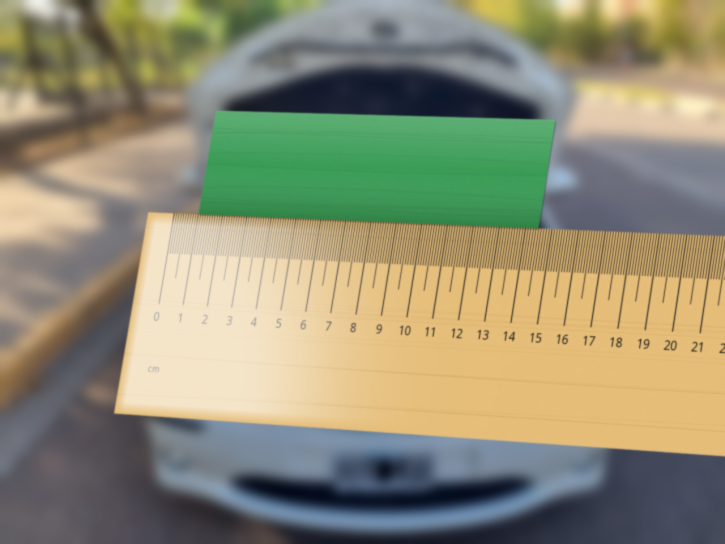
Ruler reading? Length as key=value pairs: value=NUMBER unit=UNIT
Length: value=13.5 unit=cm
